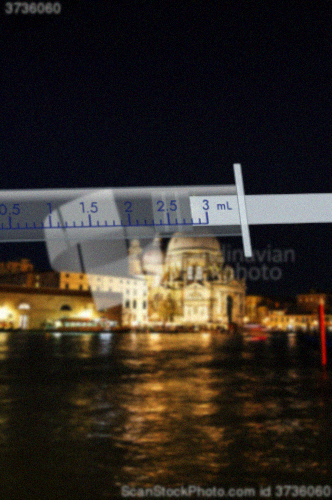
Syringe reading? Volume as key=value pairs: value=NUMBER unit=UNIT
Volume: value=2.3 unit=mL
